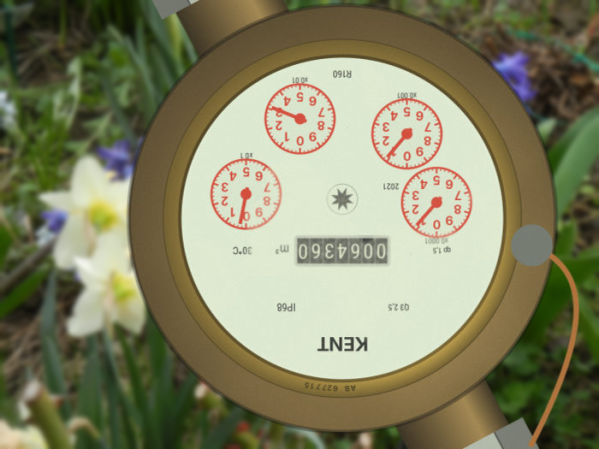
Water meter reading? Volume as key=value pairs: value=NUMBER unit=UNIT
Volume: value=64360.0311 unit=m³
